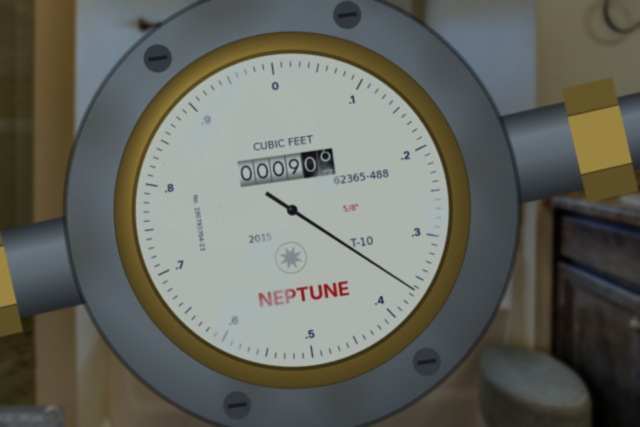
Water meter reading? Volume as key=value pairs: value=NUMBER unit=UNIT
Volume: value=906.36 unit=ft³
